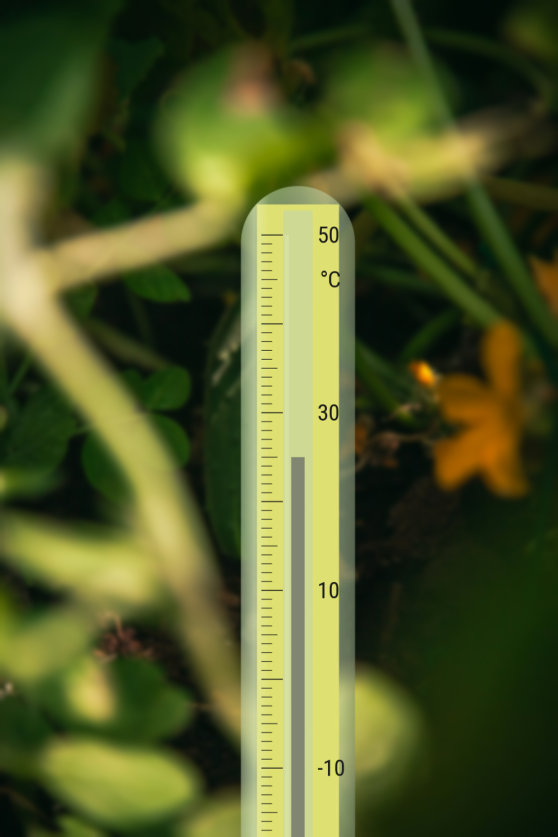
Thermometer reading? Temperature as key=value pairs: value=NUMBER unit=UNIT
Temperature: value=25 unit=°C
